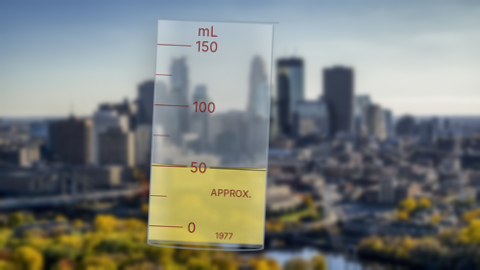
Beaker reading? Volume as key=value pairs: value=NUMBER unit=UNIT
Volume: value=50 unit=mL
